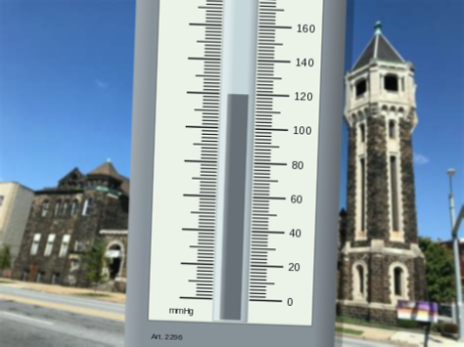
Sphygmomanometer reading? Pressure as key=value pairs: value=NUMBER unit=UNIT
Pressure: value=120 unit=mmHg
